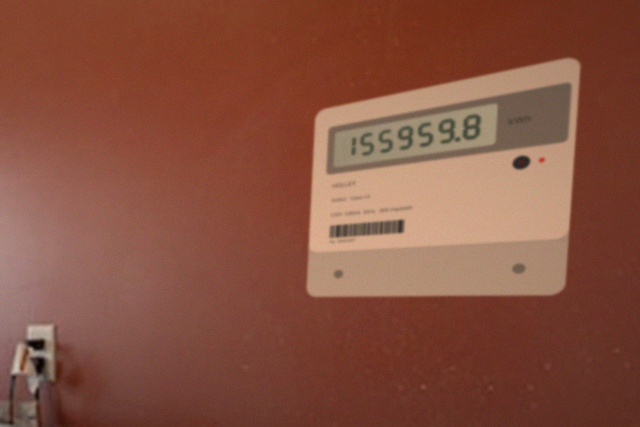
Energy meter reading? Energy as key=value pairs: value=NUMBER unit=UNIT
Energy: value=155959.8 unit=kWh
